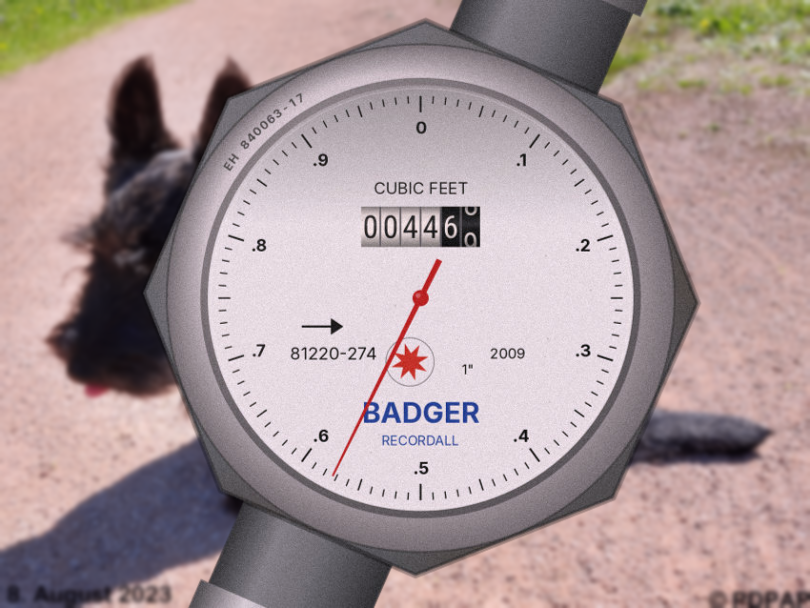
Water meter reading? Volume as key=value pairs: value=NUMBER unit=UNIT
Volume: value=4468.57 unit=ft³
